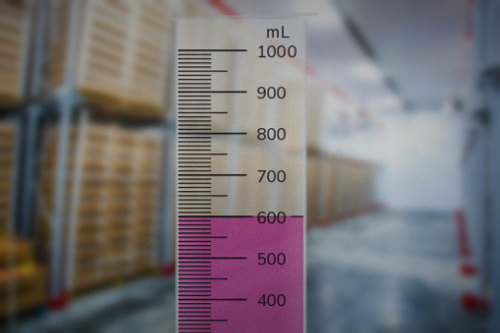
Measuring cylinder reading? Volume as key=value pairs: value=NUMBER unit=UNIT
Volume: value=600 unit=mL
